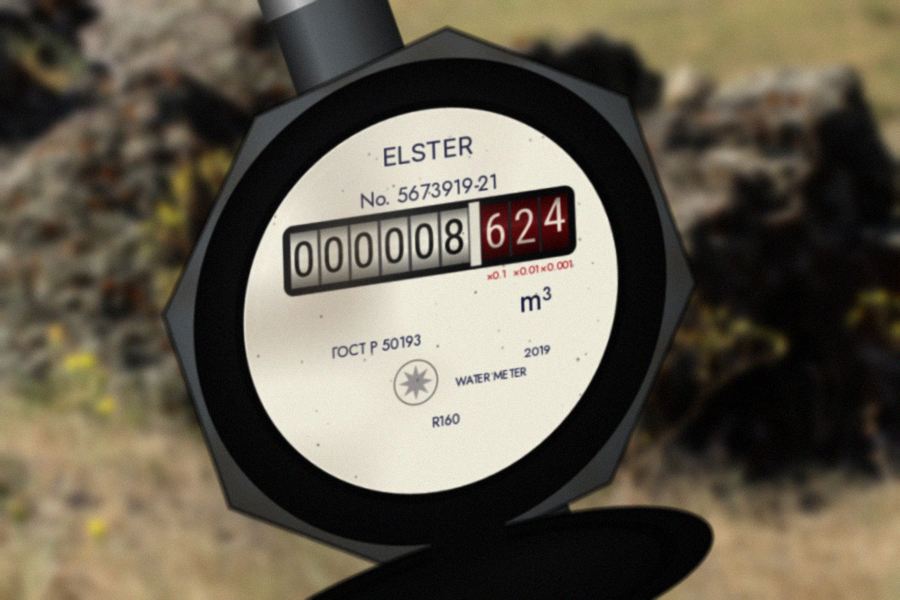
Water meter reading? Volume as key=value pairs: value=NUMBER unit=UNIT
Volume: value=8.624 unit=m³
